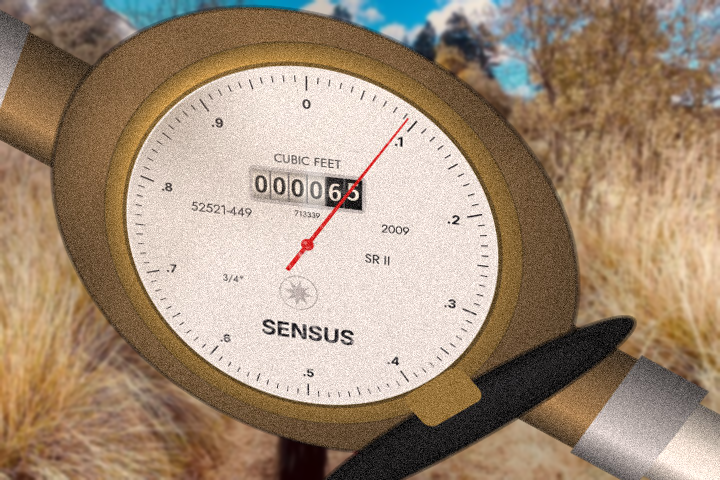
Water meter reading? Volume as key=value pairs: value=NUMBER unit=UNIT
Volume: value=65.09 unit=ft³
